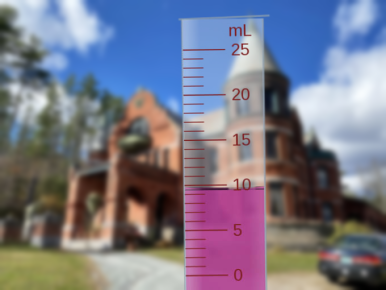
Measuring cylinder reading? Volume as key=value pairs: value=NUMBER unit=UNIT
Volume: value=9.5 unit=mL
